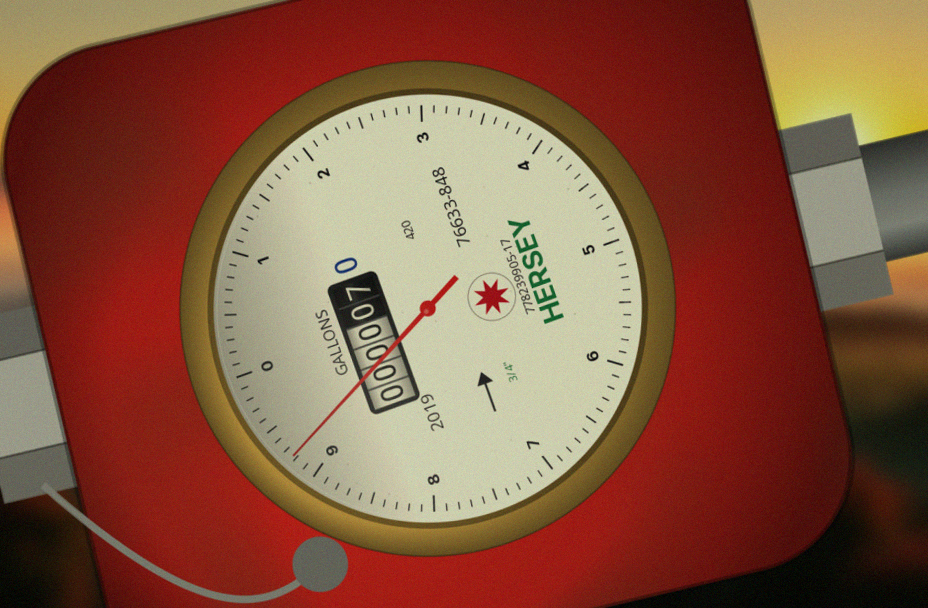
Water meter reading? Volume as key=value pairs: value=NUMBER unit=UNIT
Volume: value=69.2 unit=gal
